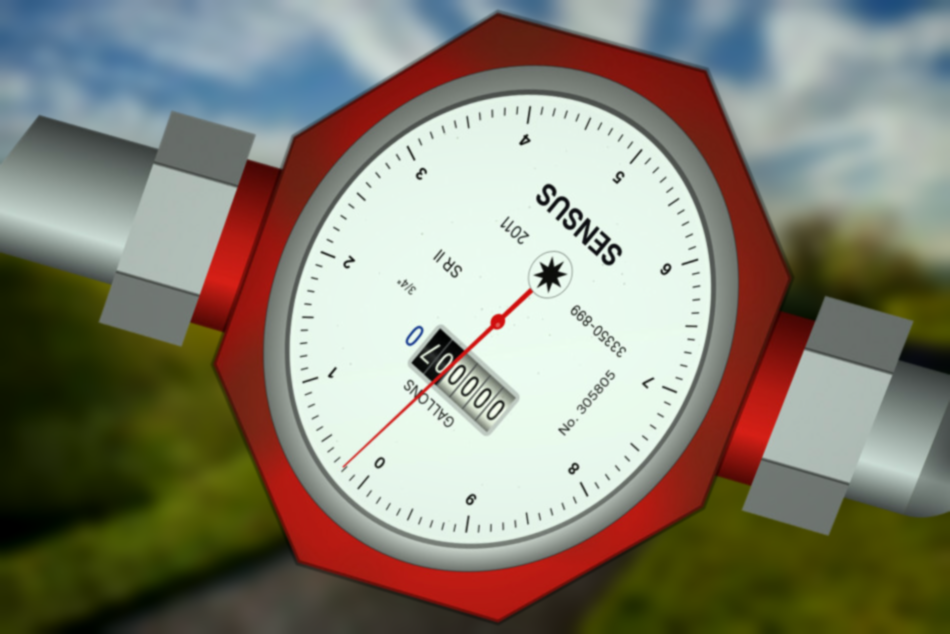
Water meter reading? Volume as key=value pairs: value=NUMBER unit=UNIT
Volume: value=70.2 unit=gal
